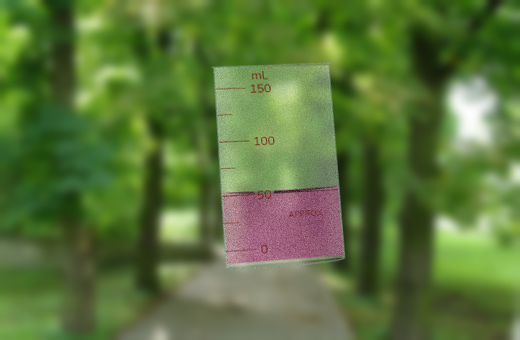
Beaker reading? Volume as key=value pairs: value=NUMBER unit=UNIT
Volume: value=50 unit=mL
